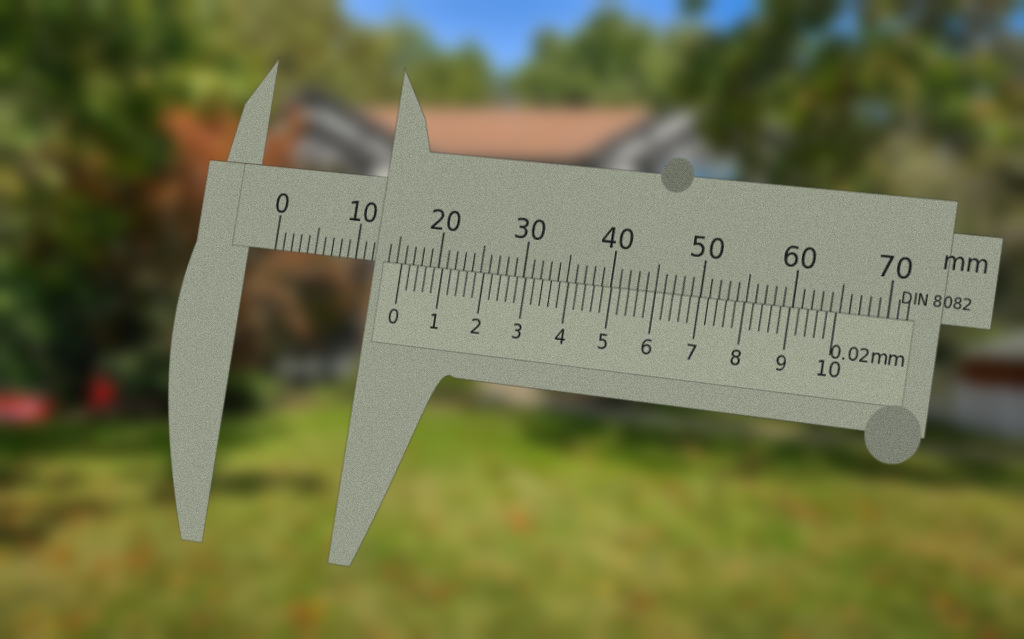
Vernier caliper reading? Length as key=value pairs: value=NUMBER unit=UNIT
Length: value=15.6 unit=mm
